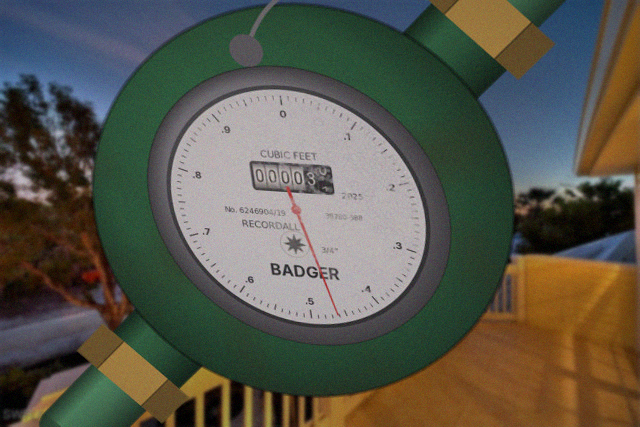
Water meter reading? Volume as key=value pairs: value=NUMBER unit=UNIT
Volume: value=30.46 unit=ft³
